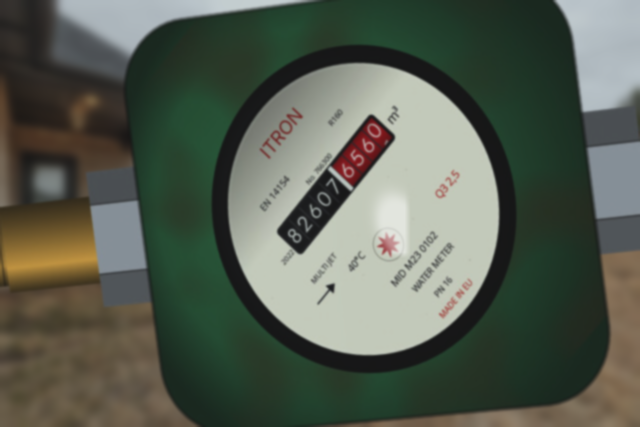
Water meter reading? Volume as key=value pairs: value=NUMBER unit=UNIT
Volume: value=82607.6560 unit=m³
